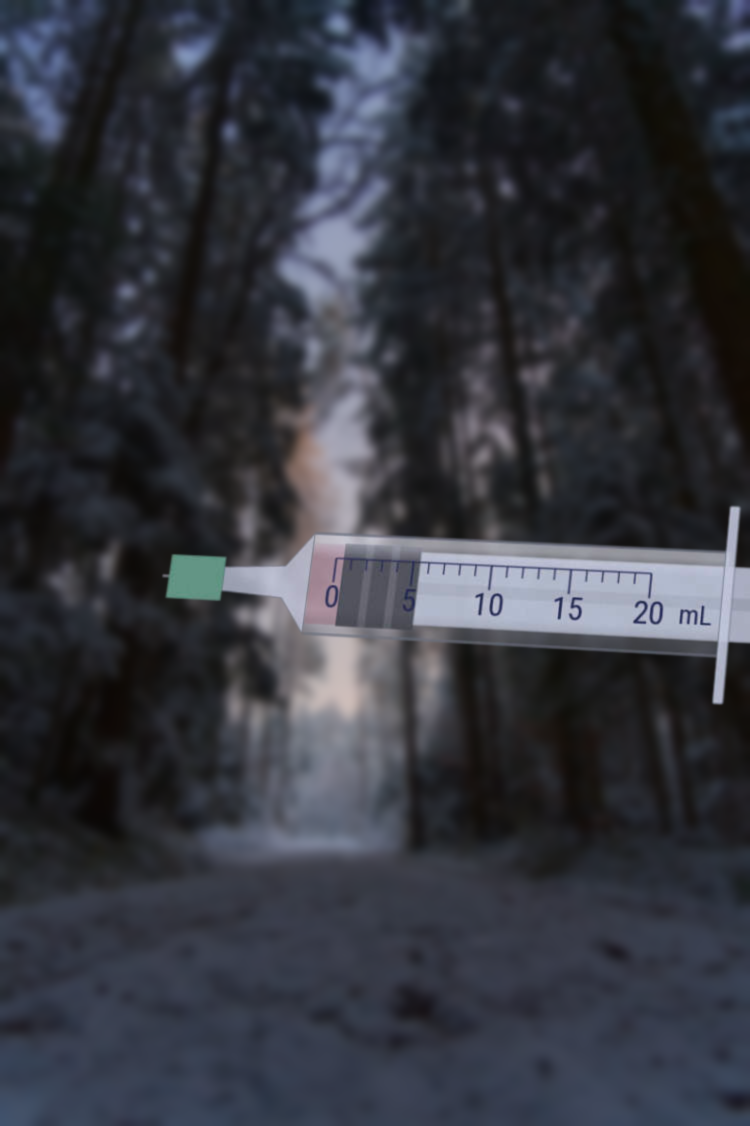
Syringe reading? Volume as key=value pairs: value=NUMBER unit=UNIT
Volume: value=0.5 unit=mL
